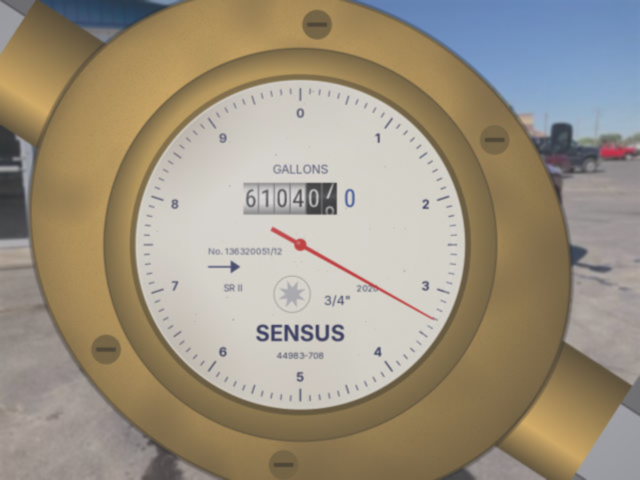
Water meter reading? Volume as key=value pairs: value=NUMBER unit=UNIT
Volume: value=6104073.3 unit=gal
